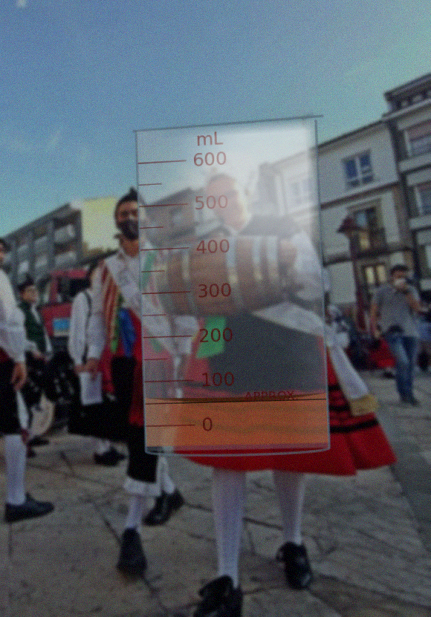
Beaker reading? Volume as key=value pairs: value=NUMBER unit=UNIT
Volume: value=50 unit=mL
